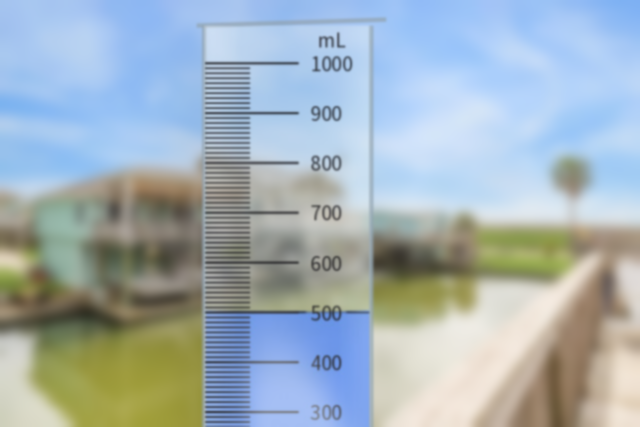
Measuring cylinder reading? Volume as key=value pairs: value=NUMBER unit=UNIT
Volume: value=500 unit=mL
